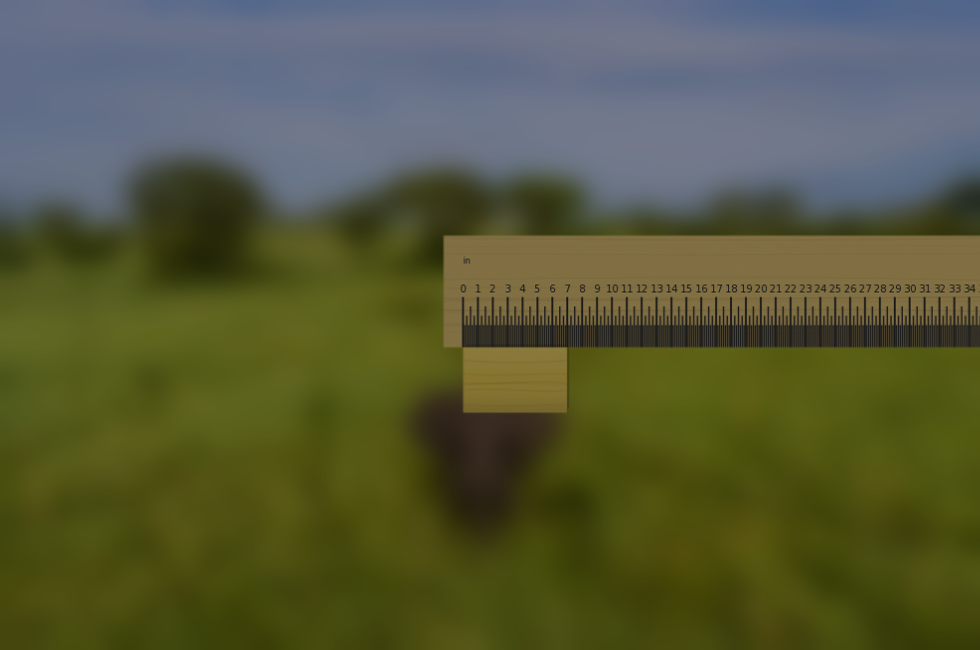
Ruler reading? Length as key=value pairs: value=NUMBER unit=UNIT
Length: value=7 unit=in
